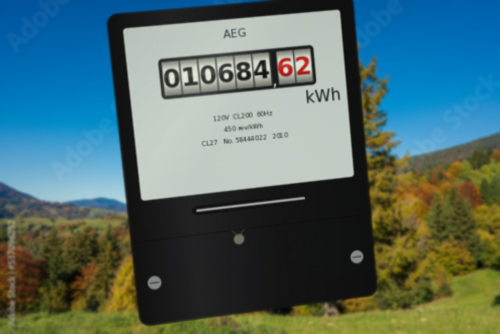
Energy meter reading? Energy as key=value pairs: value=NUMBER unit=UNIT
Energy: value=10684.62 unit=kWh
